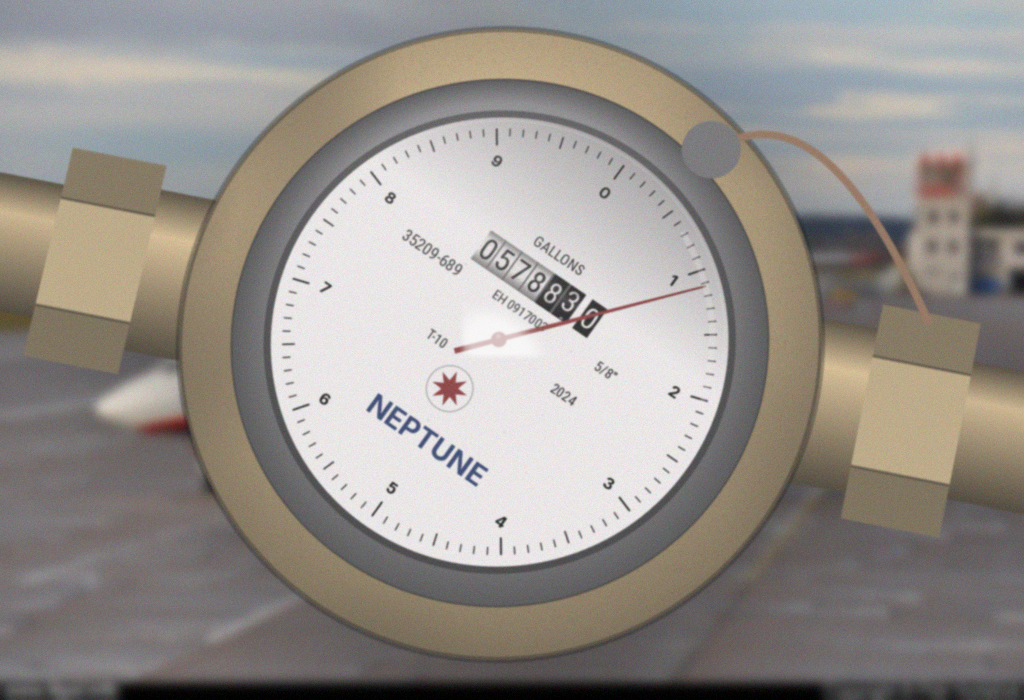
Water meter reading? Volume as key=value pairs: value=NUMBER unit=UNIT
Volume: value=578831.1 unit=gal
